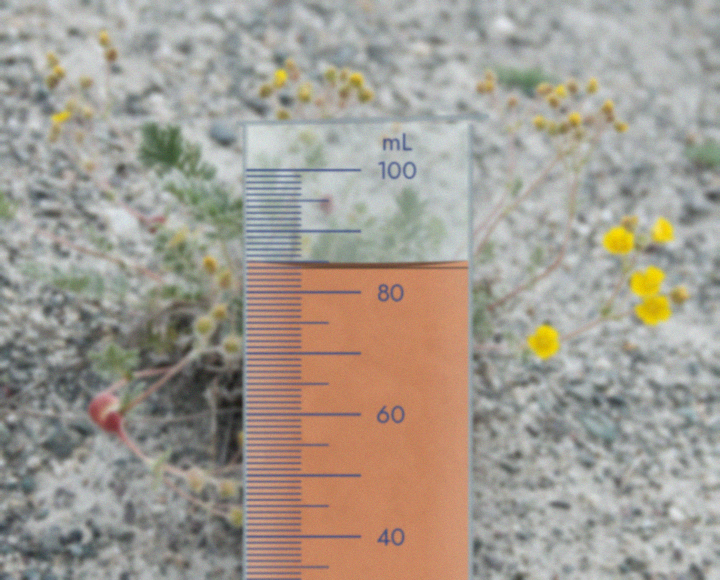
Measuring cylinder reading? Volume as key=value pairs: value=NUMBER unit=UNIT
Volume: value=84 unit=mL
